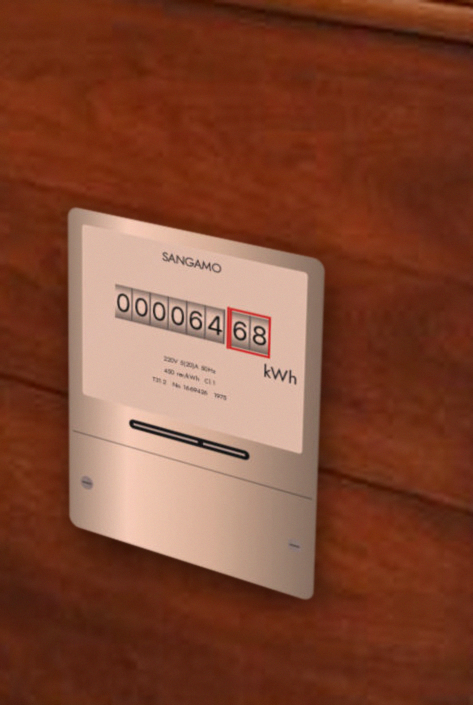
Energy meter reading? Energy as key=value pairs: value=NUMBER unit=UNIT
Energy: value=64.68 unit=kWh
